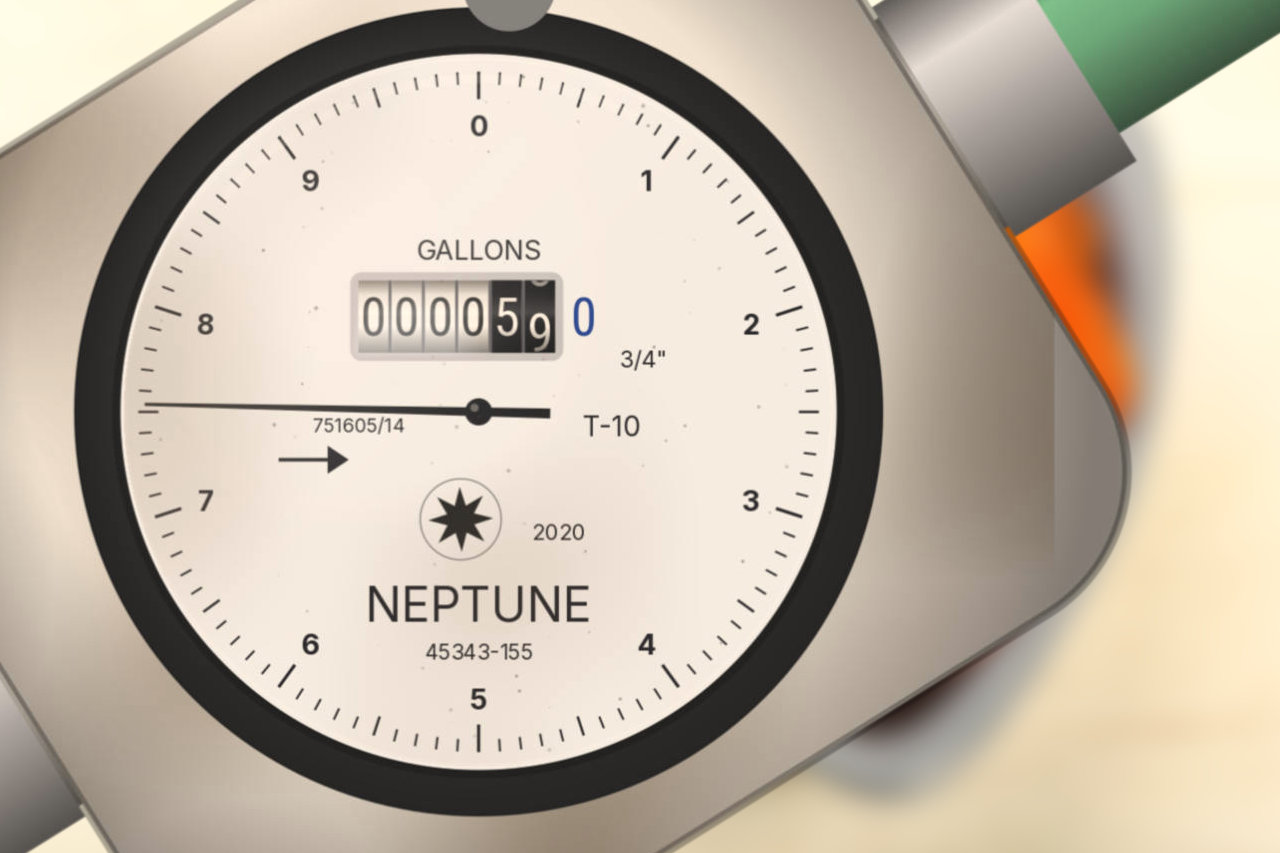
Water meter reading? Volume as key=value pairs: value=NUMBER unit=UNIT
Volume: value=587.5 unit=gal
